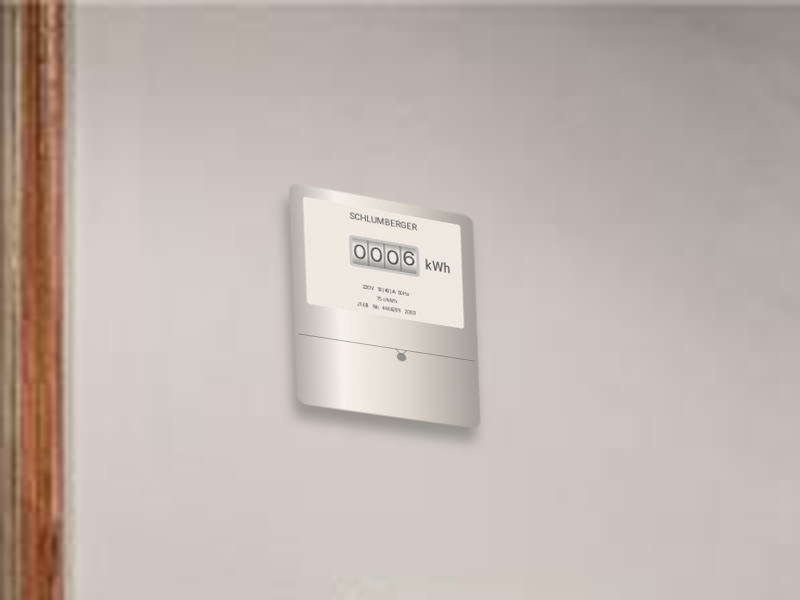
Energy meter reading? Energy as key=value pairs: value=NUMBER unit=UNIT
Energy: value=6 unit=kWh
